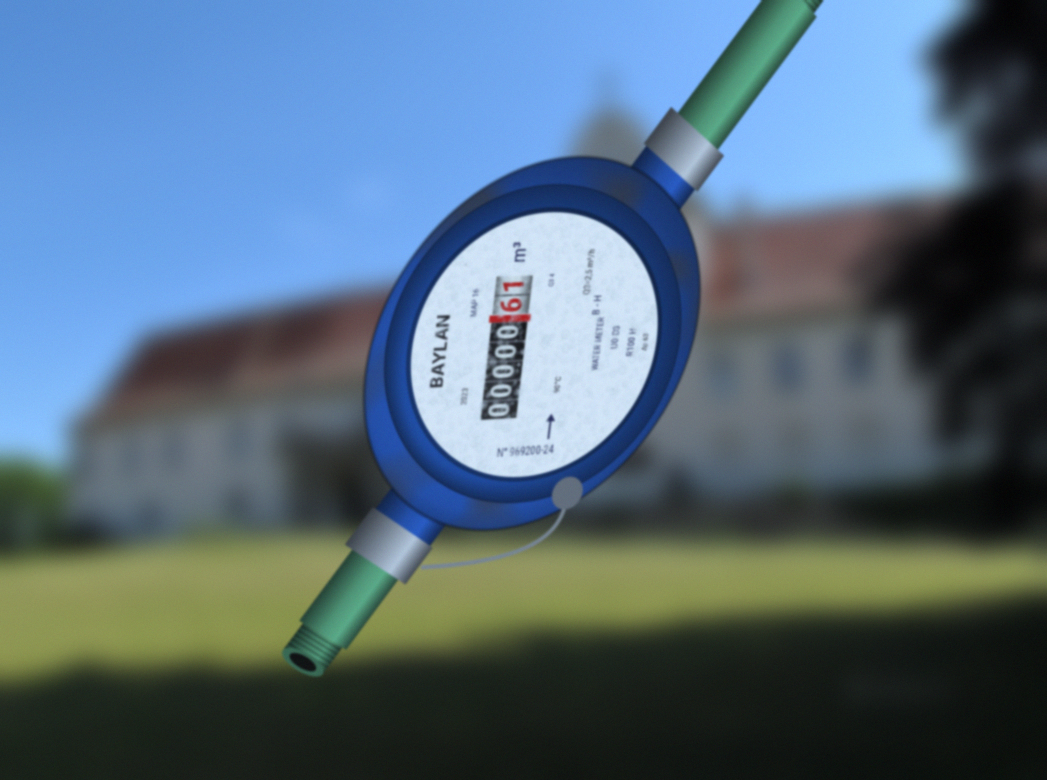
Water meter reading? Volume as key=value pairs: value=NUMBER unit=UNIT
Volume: value=0.61 unit=m³
